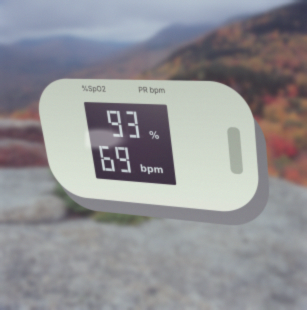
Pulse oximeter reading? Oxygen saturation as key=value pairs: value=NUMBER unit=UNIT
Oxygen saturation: value=93 unit=%
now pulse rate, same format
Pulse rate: value=69 unit=bpm
